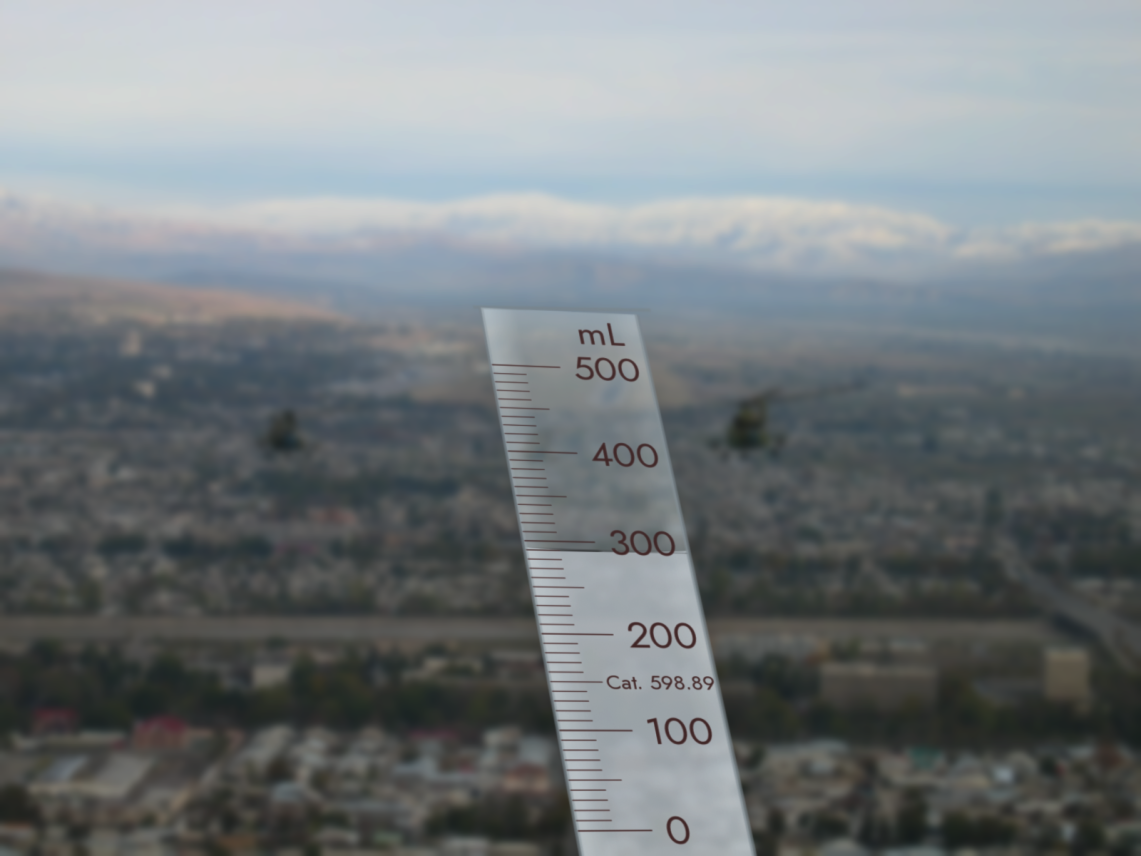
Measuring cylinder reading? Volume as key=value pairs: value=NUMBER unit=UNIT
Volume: value=290 unit=mL
